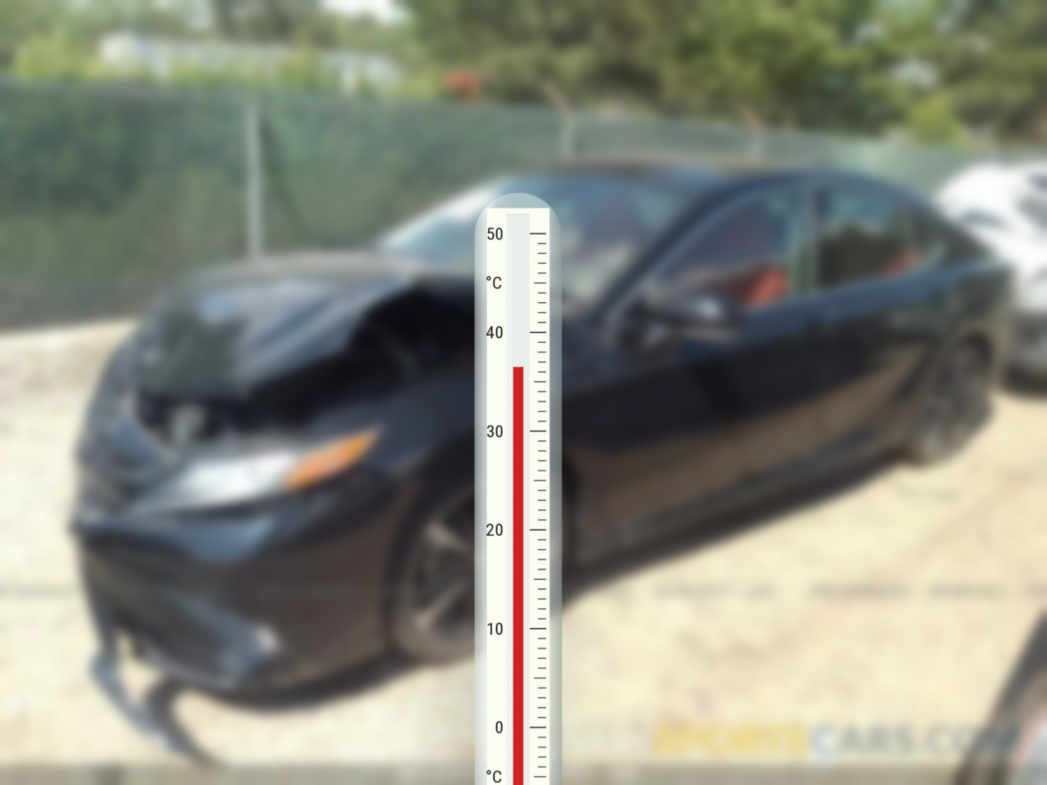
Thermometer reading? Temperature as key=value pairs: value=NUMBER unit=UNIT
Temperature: value=36.5 unit=°C
